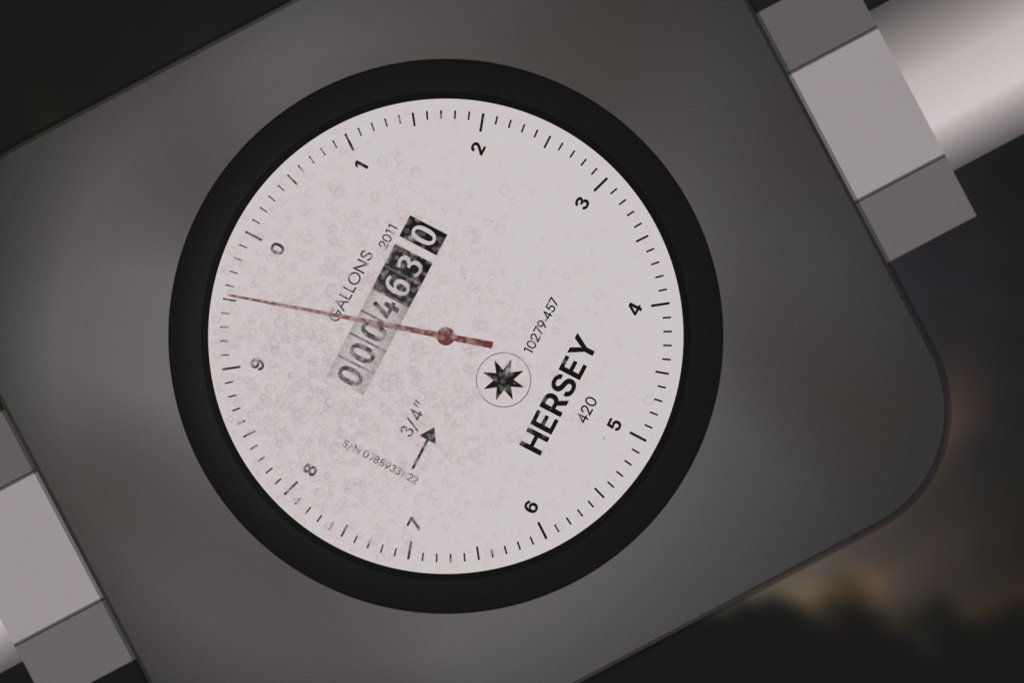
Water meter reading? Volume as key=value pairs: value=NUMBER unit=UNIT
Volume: value=4629.5 unit=gal
